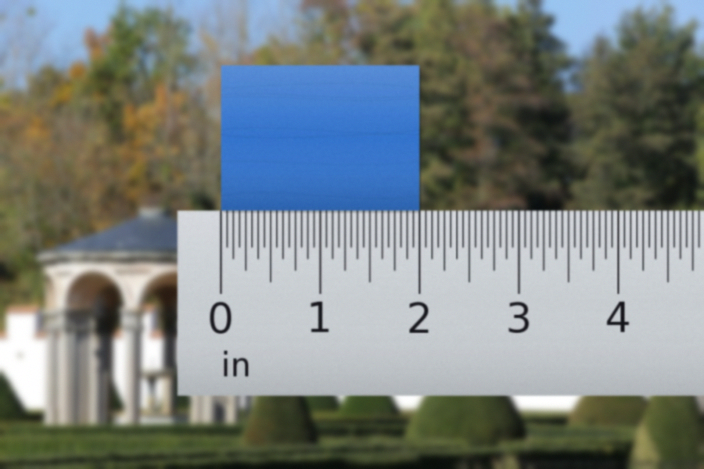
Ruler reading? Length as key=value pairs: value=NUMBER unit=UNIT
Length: value=2 unit=in
